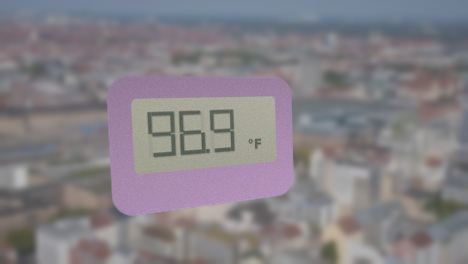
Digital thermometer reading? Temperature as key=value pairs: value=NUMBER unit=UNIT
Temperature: value=96.9 unit=°F
